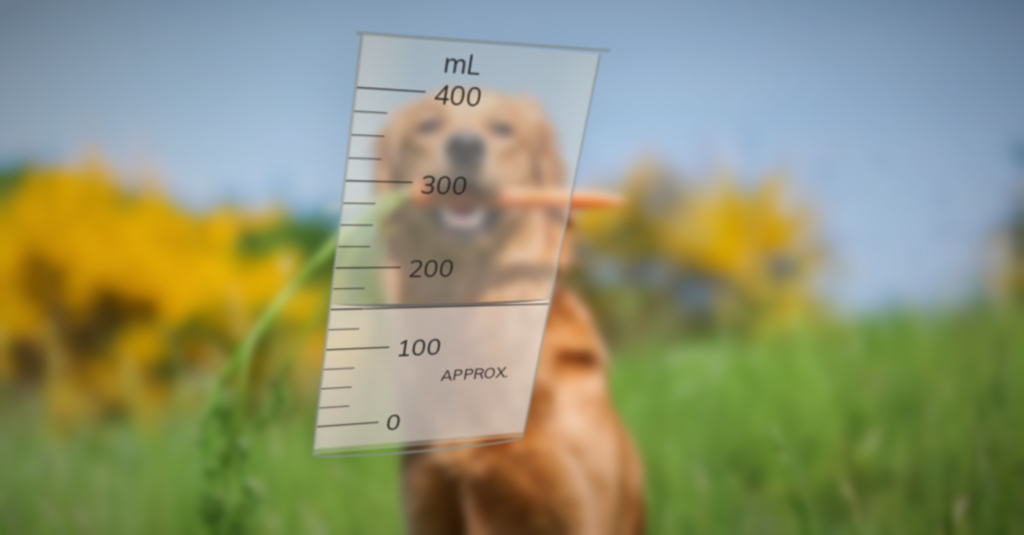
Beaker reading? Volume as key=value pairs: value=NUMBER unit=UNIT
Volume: value=150 unit=mL
